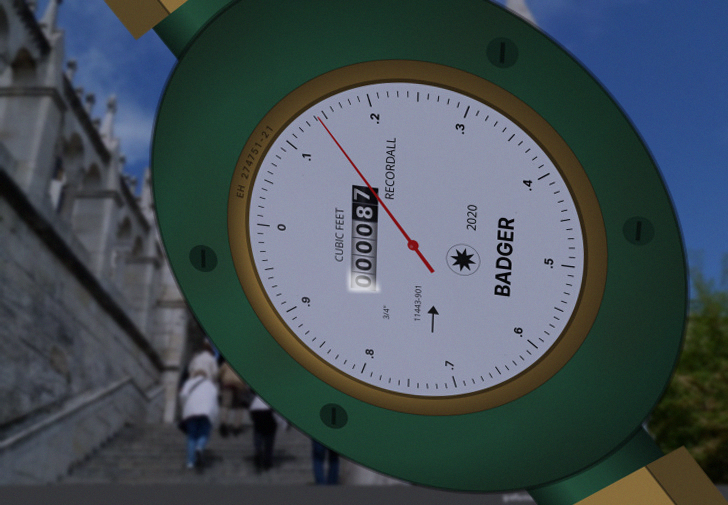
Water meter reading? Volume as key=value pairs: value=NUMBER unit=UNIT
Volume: value=87.14 unit=ft³
